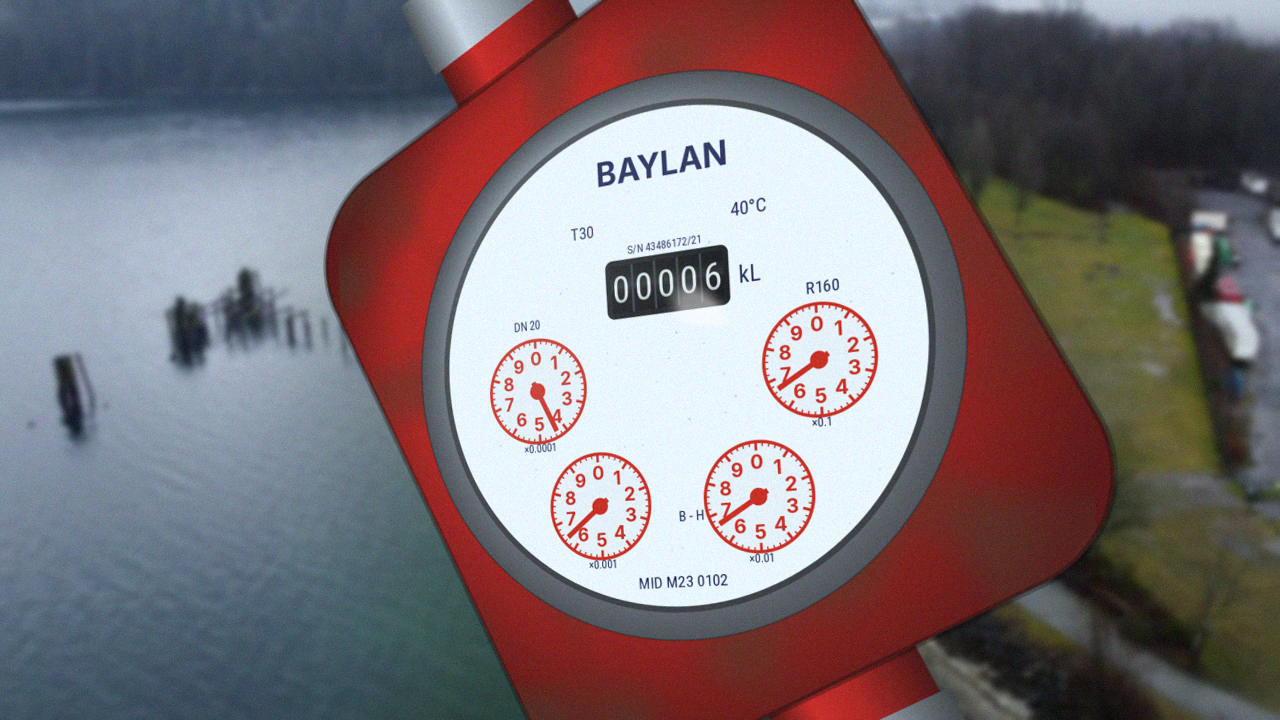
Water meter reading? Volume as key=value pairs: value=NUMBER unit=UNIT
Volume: value=6.6664 unit=kL
